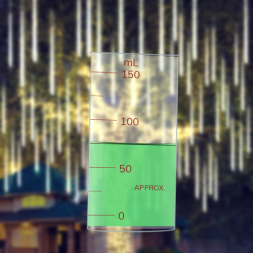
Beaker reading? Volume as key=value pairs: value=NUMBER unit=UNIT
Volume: value=75 unit=mL
